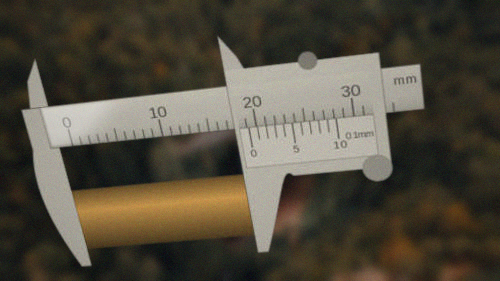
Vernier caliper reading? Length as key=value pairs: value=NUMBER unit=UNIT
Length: value=19.2 unit=mm
